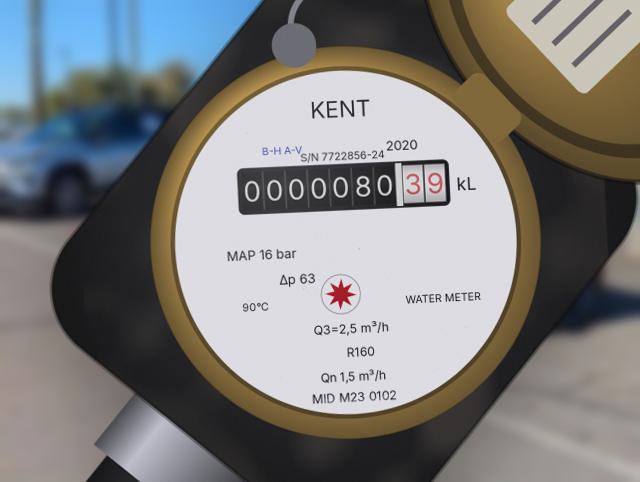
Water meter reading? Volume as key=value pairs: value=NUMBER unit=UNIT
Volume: value=80.39 unit=kL
